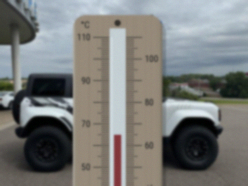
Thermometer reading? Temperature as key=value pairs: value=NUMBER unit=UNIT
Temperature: value=65 unit=°C
